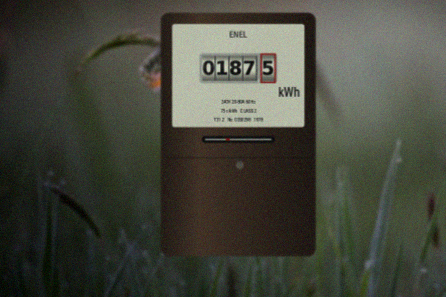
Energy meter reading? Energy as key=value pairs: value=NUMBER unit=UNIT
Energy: value=187.5 unit=kWh
